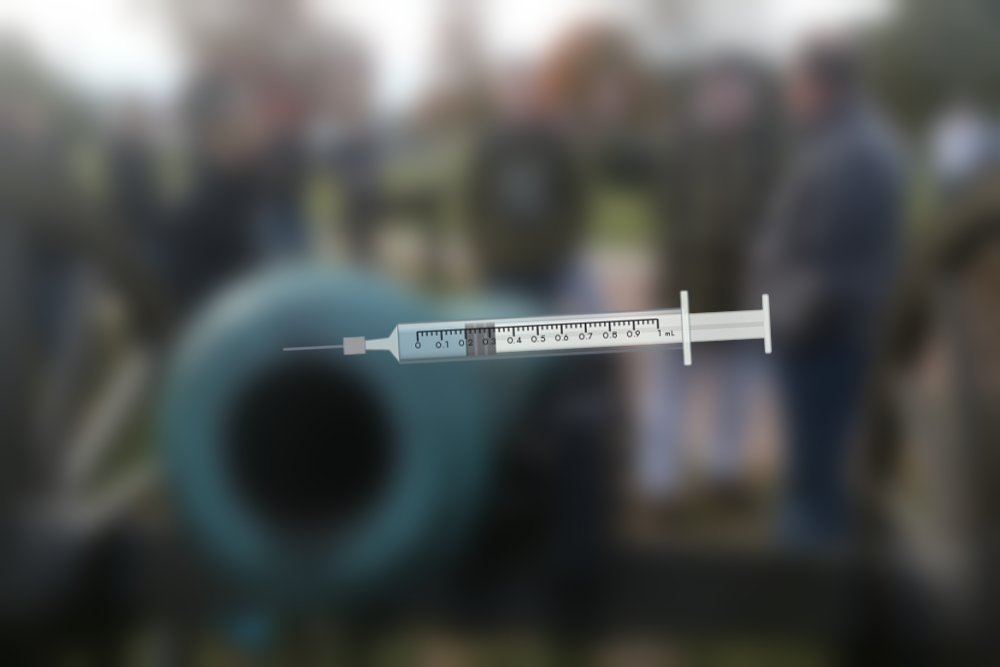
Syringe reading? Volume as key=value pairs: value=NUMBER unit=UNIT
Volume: value=0.2 unit=mL
